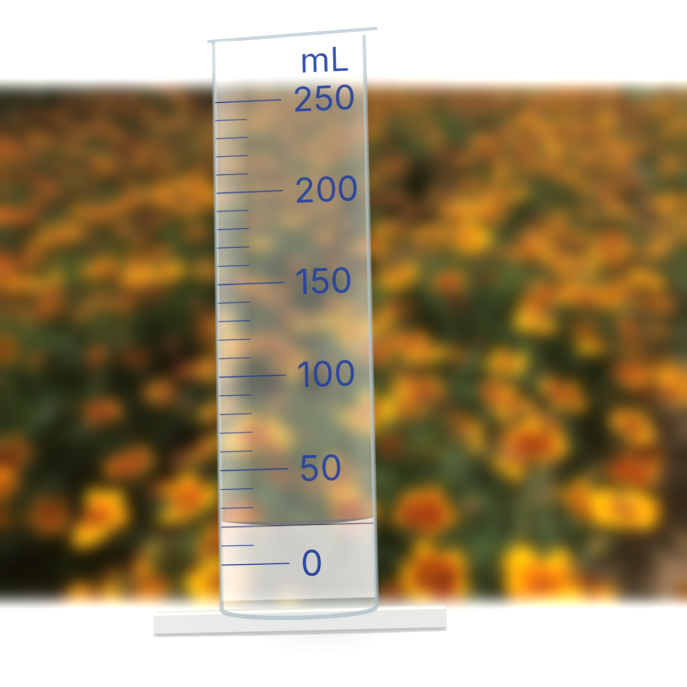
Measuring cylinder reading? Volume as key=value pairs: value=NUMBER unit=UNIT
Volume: value=20 unit=mL
